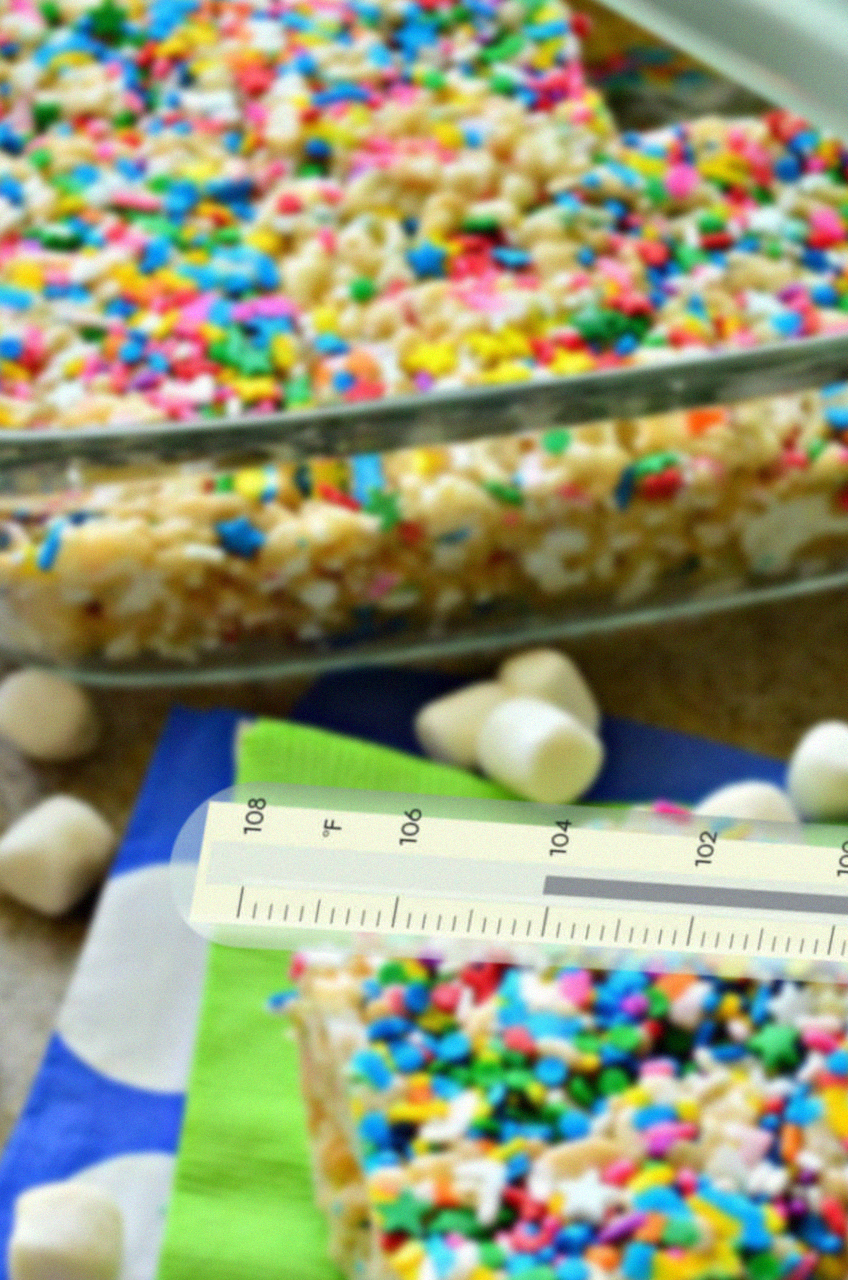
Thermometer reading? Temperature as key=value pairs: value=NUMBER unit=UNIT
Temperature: value=104.1 unit=°F
